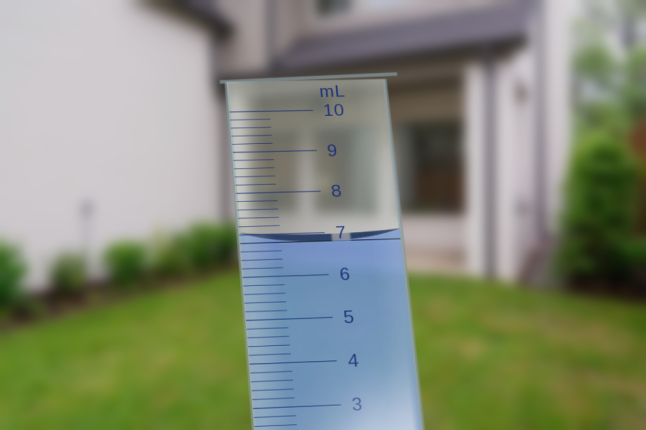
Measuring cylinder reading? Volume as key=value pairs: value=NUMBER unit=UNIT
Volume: value=6.8 unit=mL
